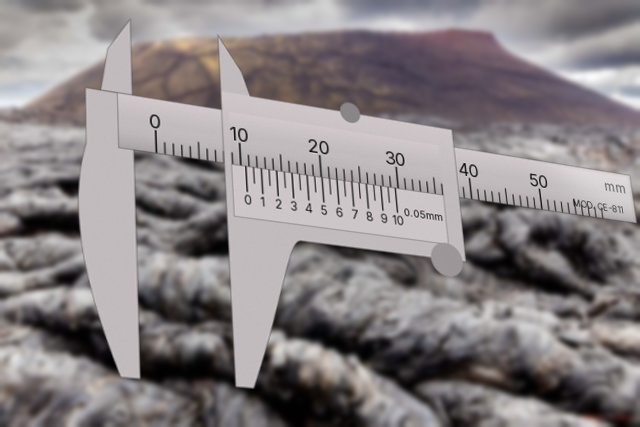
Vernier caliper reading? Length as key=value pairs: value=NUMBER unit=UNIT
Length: value=10.6 unit=mm
